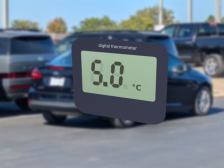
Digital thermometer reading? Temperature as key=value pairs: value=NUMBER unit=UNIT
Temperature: value=5.0 unit=°C
